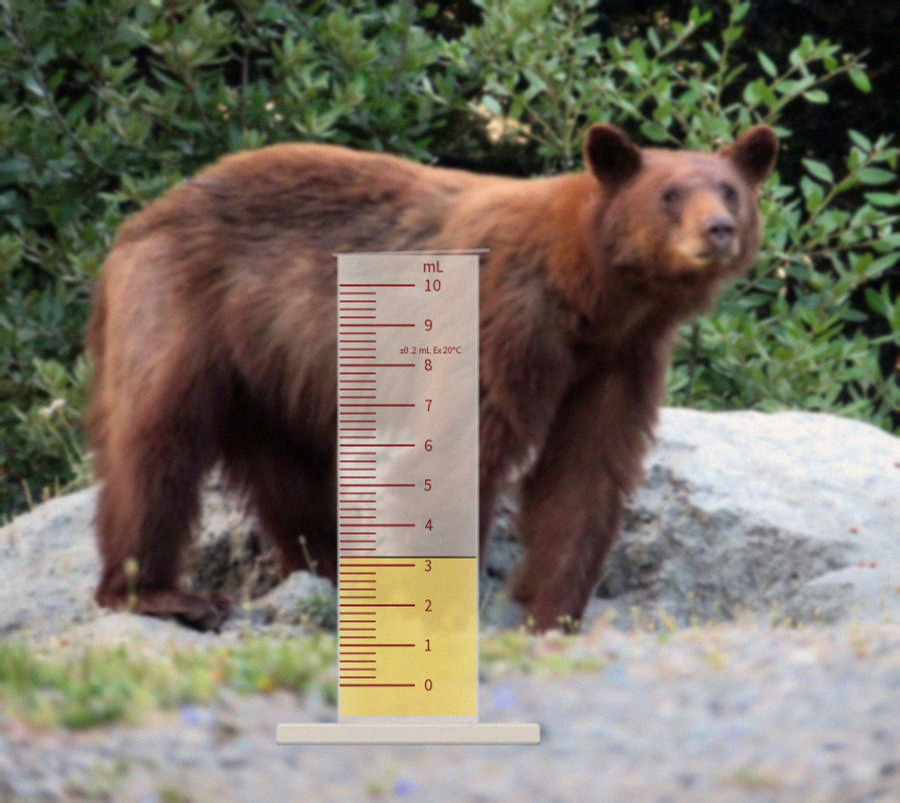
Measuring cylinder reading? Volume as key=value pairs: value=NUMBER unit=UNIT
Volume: value=3.2 unit=mL
